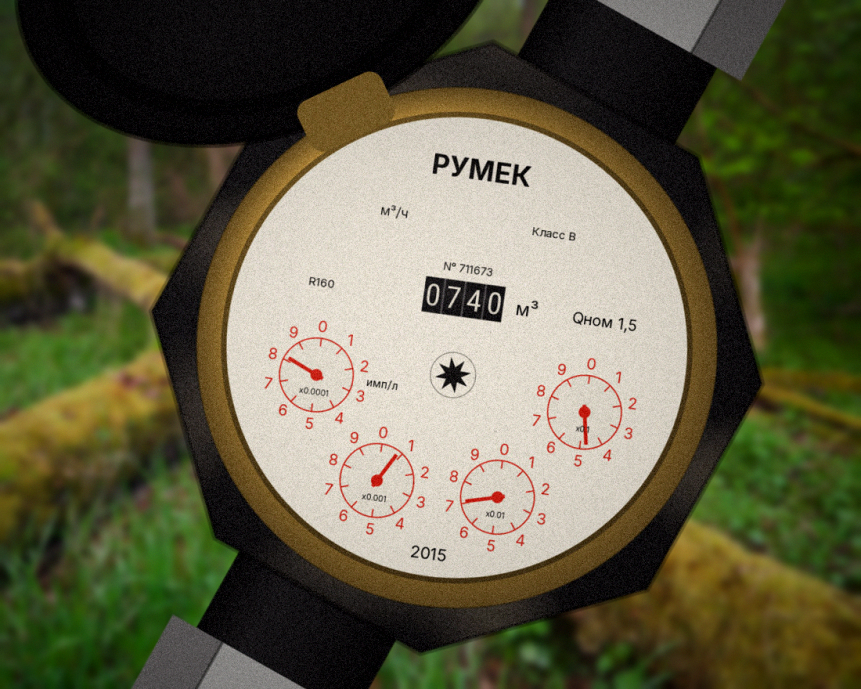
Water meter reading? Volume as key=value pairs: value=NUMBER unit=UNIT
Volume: value=740.4708 unit=m³
